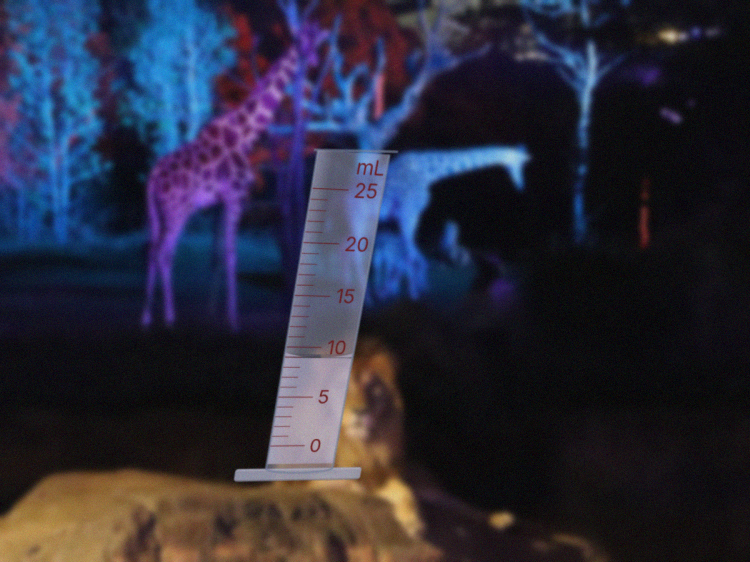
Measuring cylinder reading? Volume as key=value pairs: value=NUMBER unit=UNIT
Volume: value=9 unit=mL
